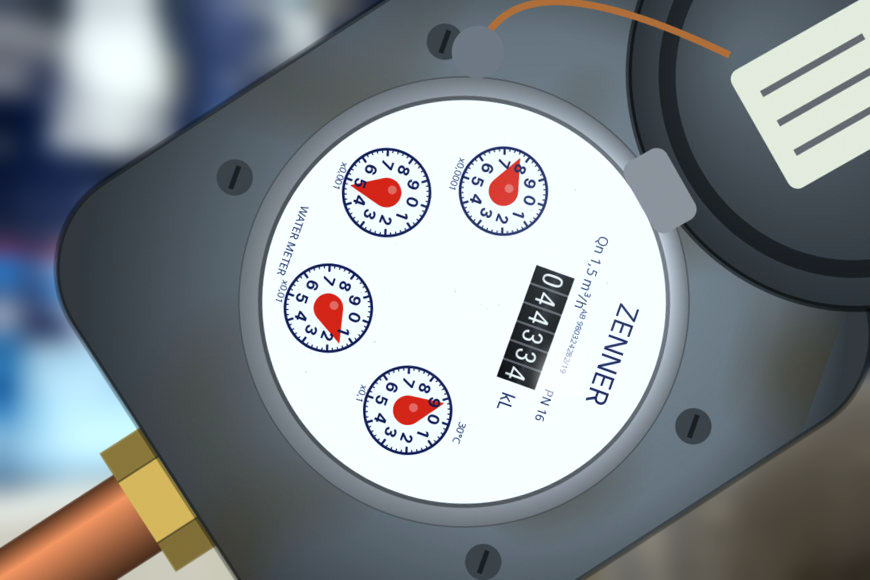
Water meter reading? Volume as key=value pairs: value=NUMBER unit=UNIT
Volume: value=44333.9147 unit=kL
